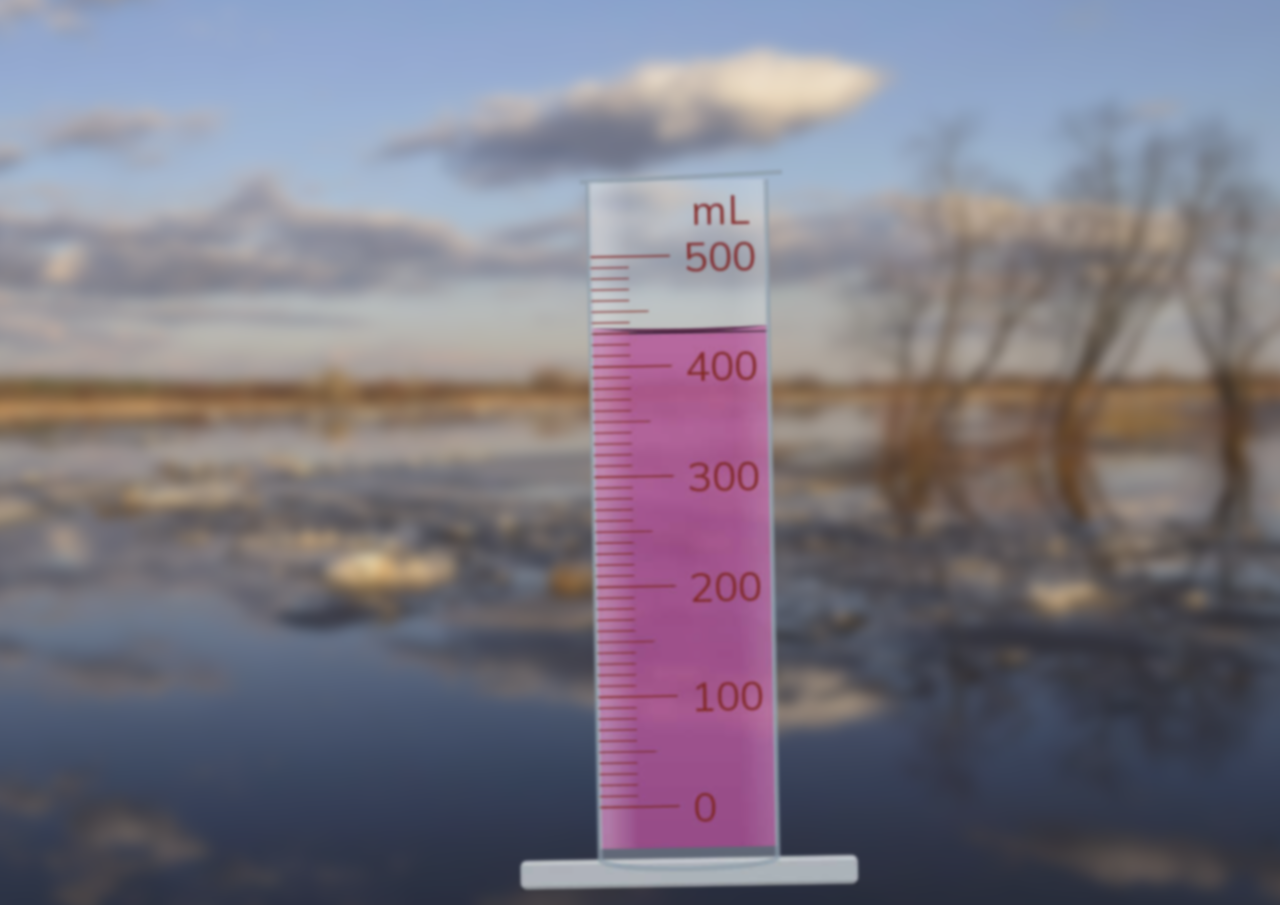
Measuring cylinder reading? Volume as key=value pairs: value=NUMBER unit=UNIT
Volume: value=430 unit=mL
